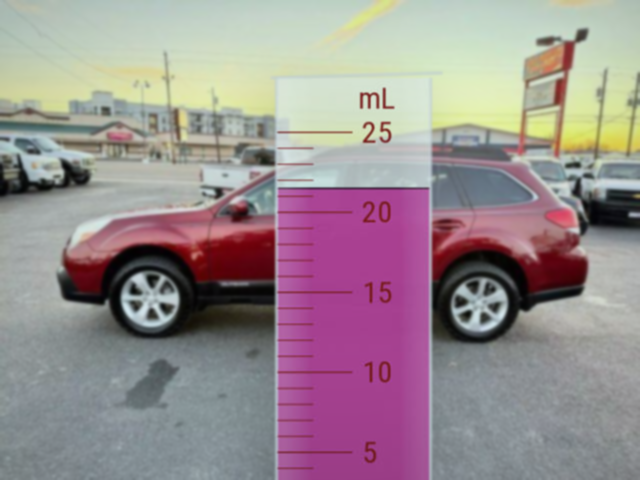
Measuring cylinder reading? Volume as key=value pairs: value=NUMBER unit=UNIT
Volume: value=21.5 unit=mL
